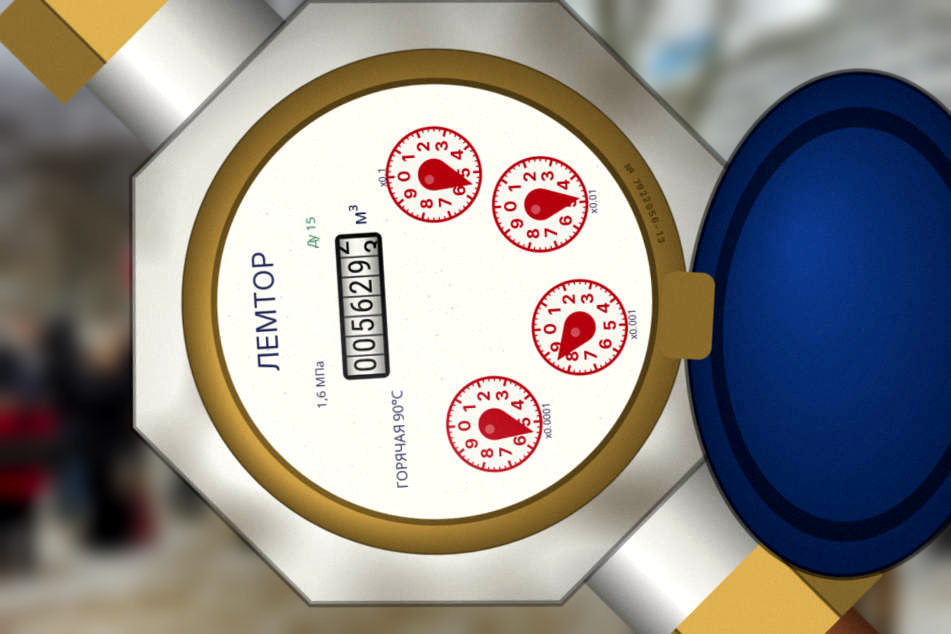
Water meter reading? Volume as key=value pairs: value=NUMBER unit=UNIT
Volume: value=56292.5485 unit=m³
